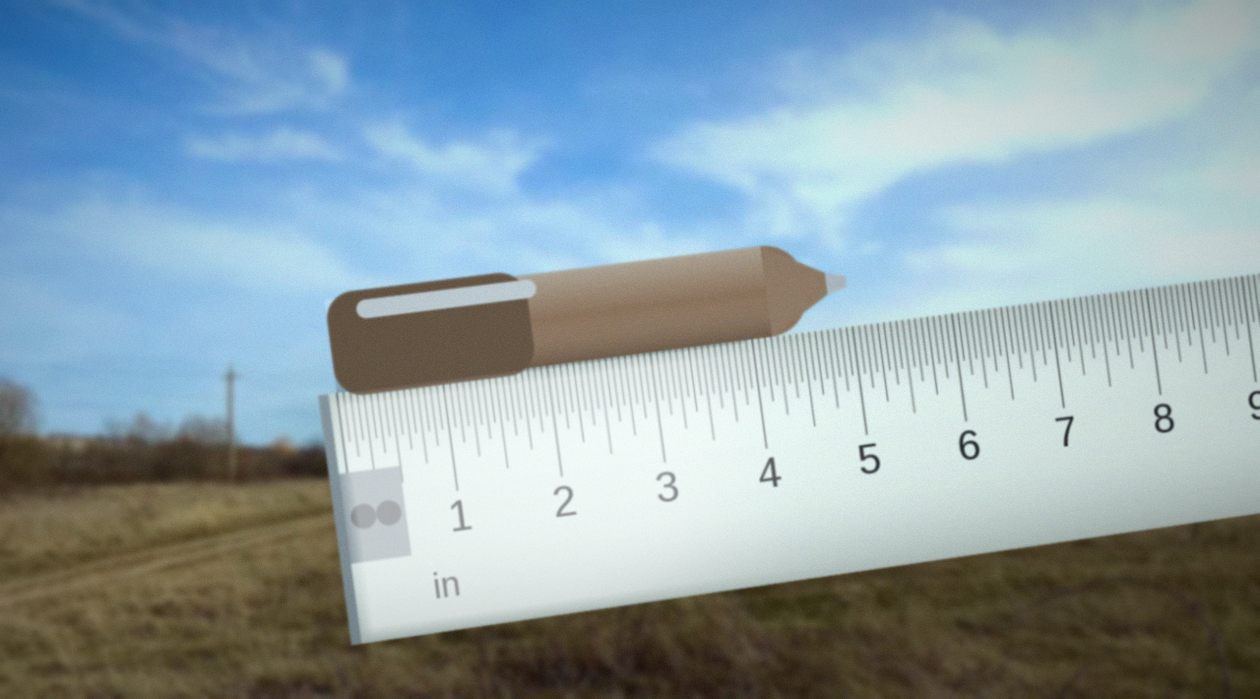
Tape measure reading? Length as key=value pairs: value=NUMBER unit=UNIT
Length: value=5 unit=in
